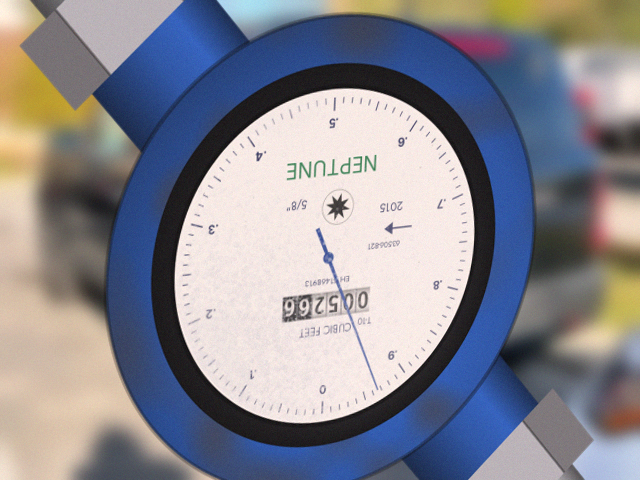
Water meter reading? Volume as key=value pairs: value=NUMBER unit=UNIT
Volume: value=5265.93 unit=ft³
